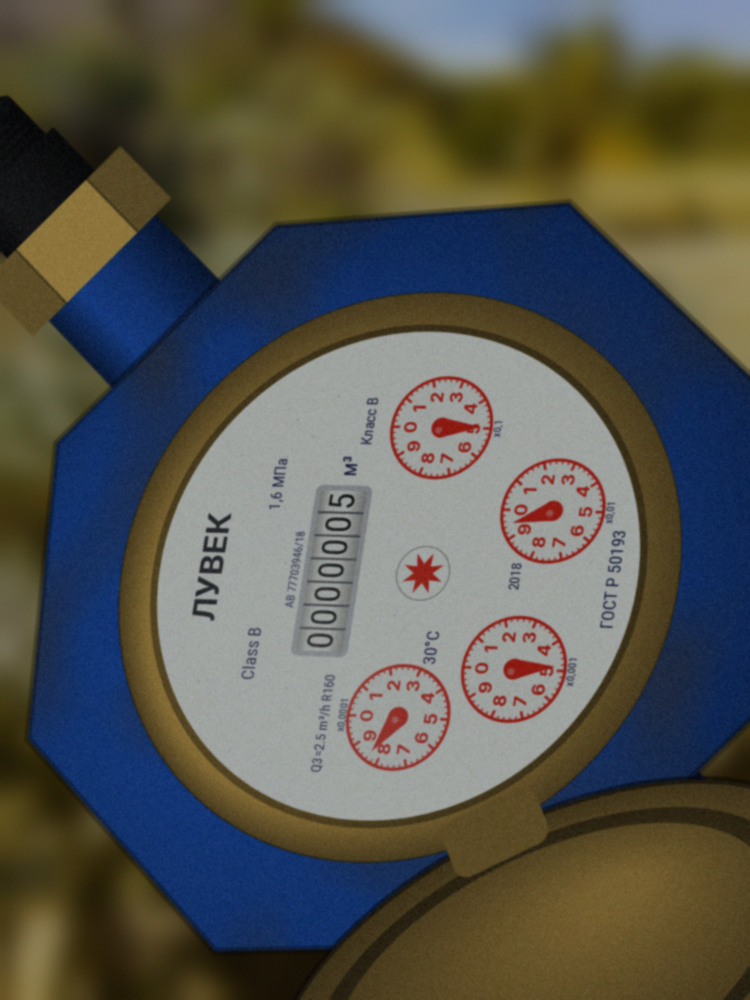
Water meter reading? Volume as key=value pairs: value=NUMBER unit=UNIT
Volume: value=5.4948 unit=m³
